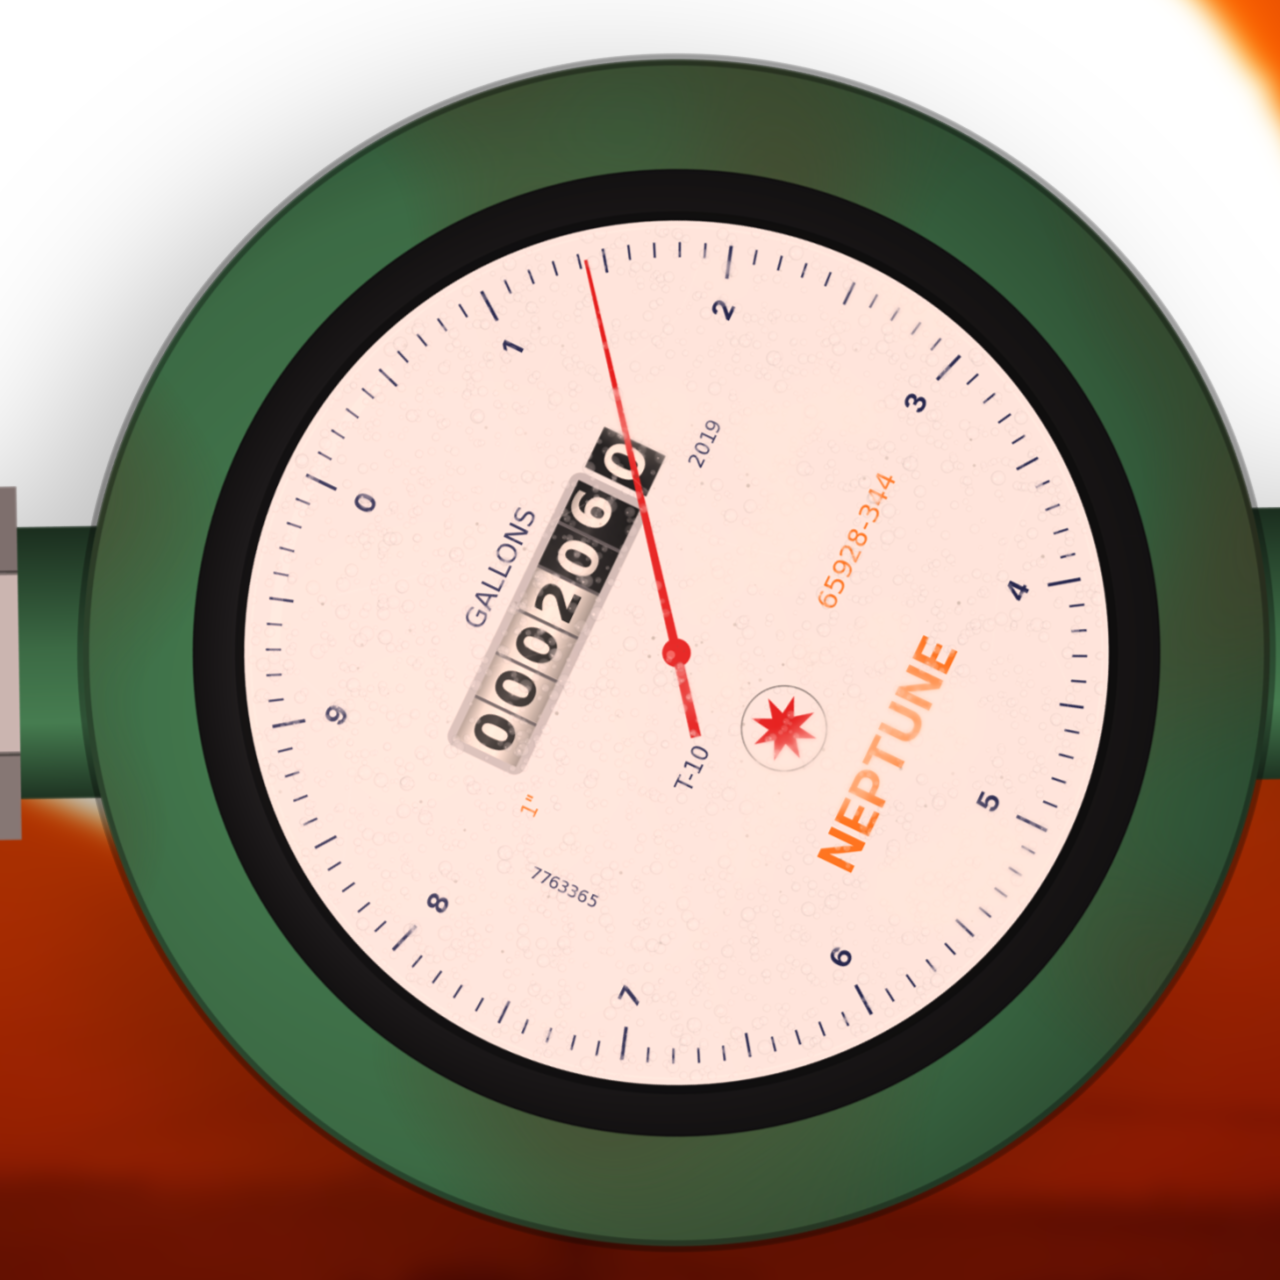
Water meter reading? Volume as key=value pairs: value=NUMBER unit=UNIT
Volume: value=2061.4 unit=gal
